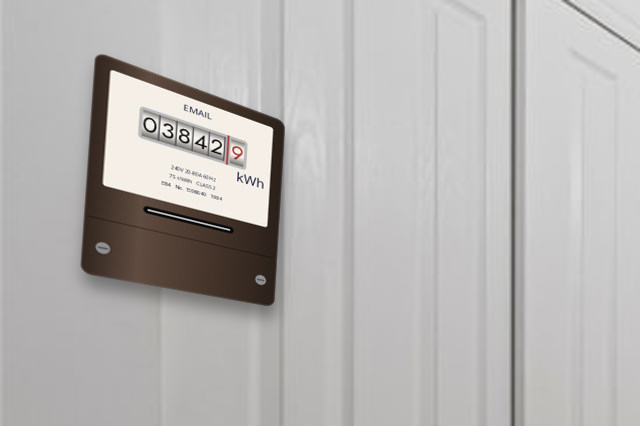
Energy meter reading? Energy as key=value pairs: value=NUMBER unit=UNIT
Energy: value=3842.9 unit=kWh
